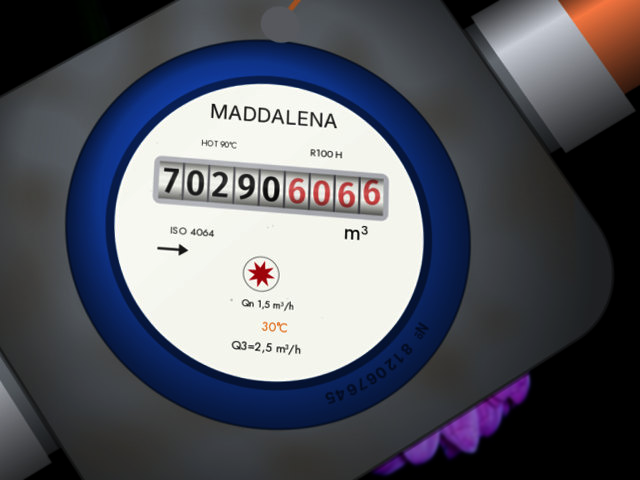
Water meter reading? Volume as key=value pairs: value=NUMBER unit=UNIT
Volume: value=70290.6066 unit=m³
